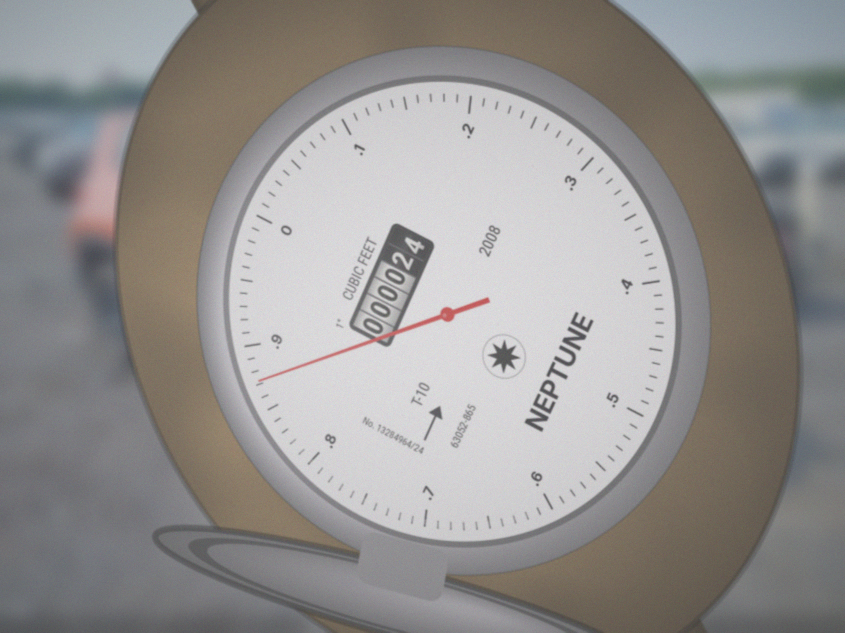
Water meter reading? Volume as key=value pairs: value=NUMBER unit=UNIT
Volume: value=23.87 unit=ft³
